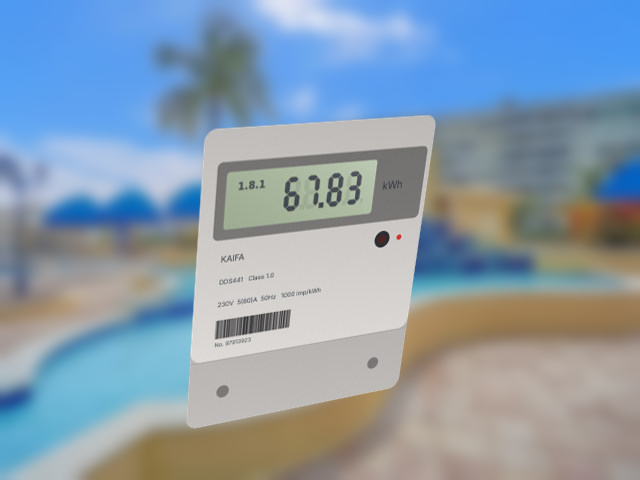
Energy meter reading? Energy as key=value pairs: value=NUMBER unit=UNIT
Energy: value=67.83 unit=kWh
